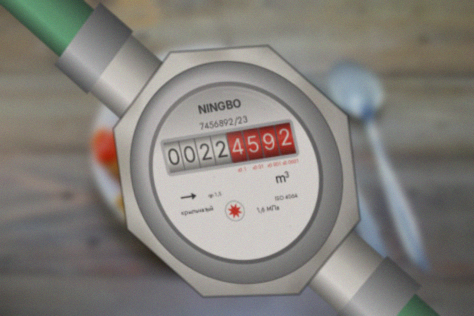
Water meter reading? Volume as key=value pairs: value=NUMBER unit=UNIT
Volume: value=22.4592 unit=m³
